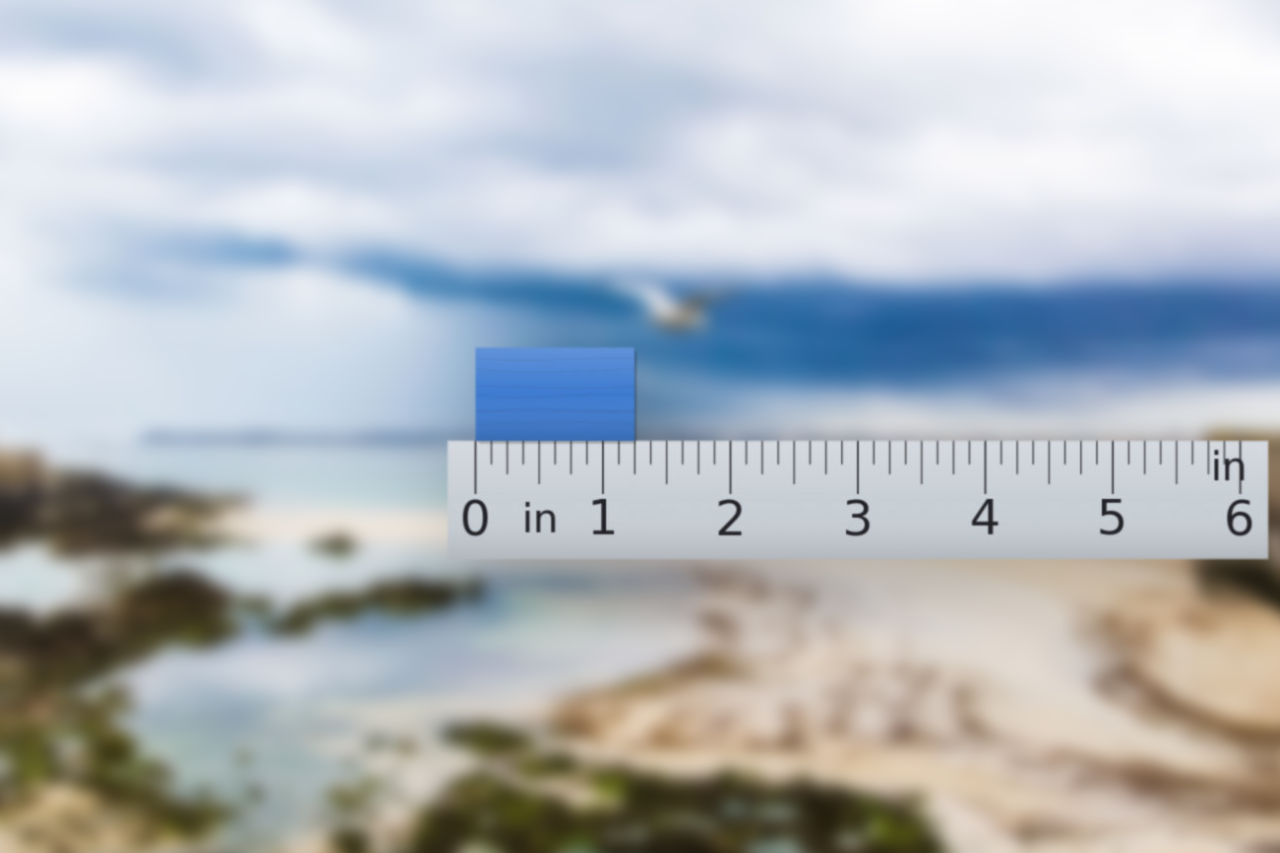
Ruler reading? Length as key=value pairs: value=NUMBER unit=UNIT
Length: value=1.25 unit=in
